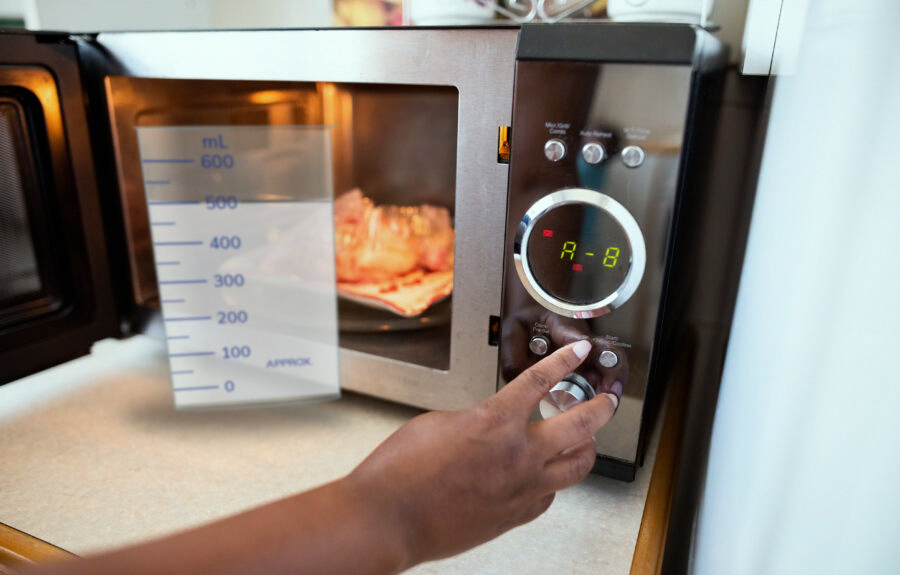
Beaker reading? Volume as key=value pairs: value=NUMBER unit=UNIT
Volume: value=500 unit=mL
